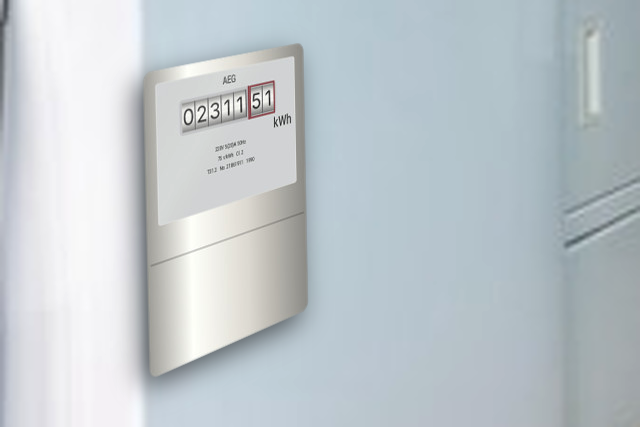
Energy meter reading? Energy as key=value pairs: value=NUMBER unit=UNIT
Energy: value=2311.51 unit=kWh
